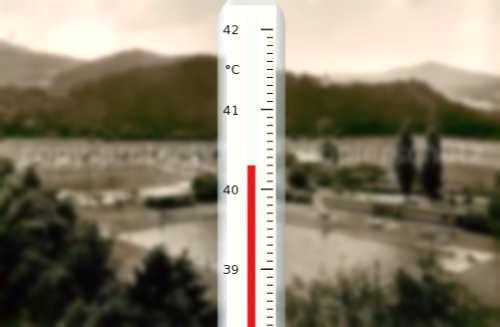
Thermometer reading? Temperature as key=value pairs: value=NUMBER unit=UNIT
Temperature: value=40.3 unit=°C
